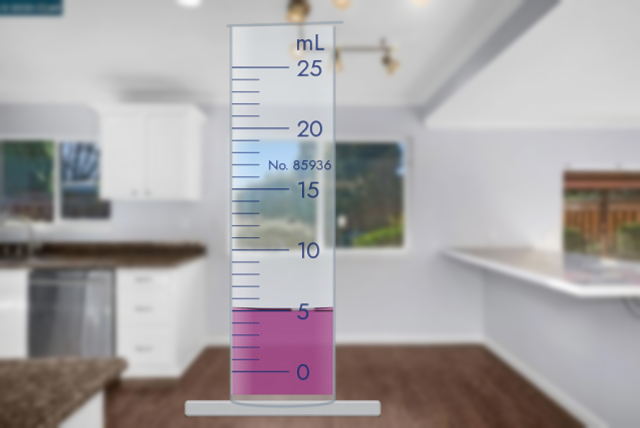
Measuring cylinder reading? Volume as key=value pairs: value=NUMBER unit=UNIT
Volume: value=5 unit=mL
